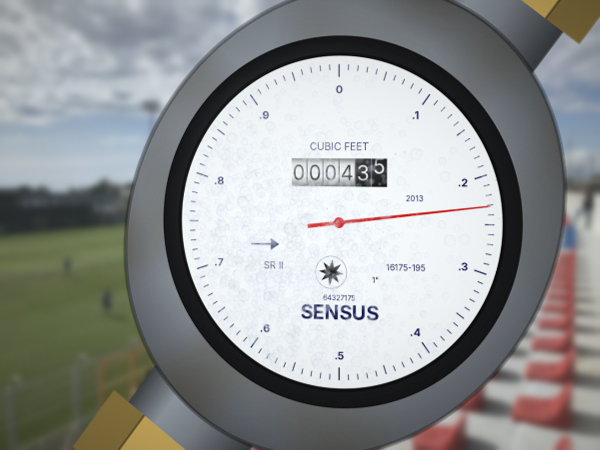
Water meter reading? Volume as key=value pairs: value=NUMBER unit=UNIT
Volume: value=435.23 unit=ft³
